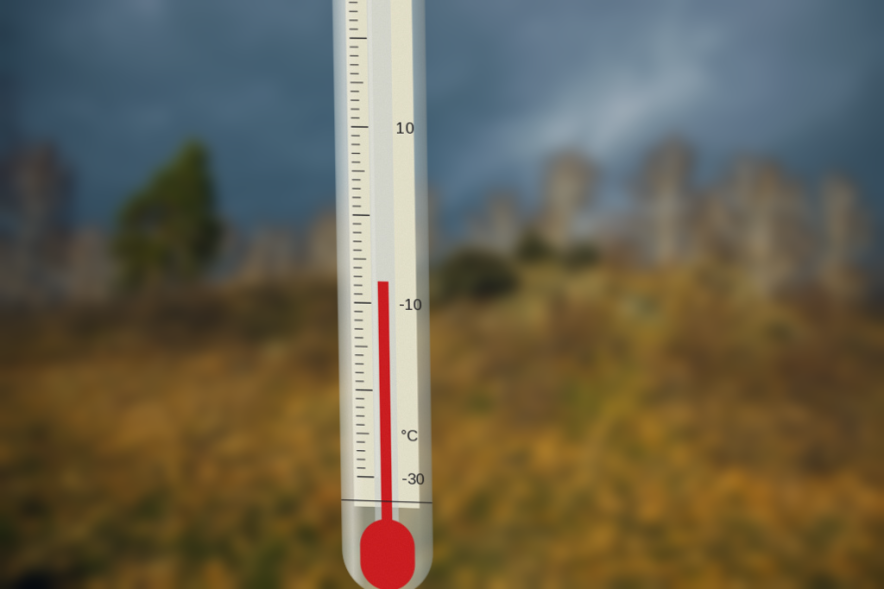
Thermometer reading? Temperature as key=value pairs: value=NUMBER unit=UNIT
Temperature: value=-7.5 unit=°C
